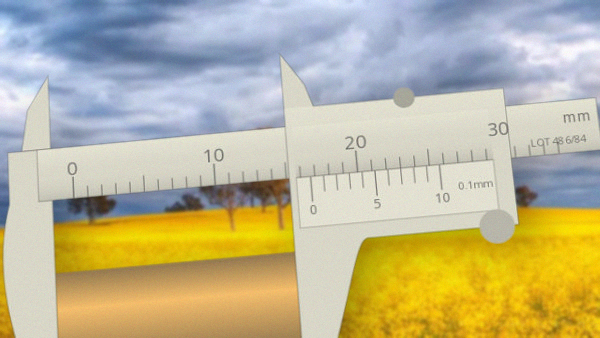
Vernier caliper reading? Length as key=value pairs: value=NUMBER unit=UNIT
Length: value=16.7 unit=mm
